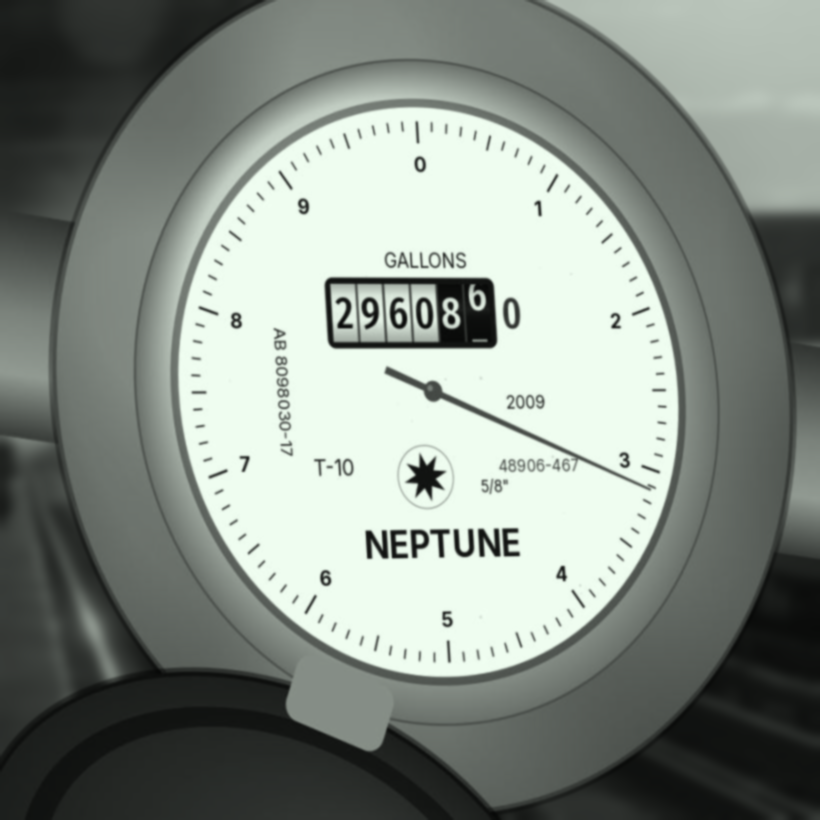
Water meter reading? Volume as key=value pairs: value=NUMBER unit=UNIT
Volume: value=2960863.1 unit=gal
